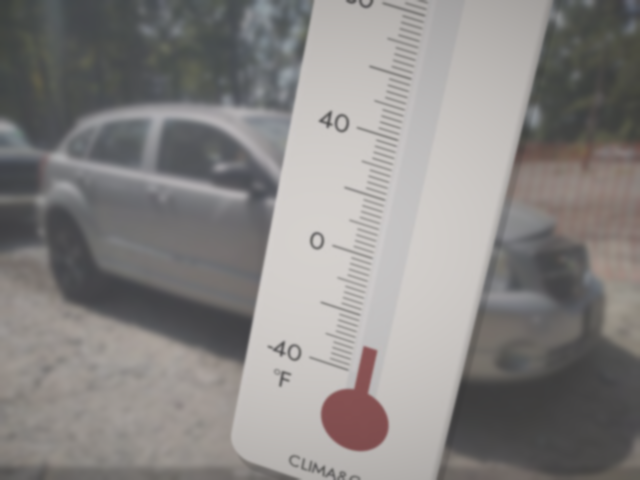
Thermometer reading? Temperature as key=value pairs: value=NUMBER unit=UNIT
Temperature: value=-30 unit=°F
